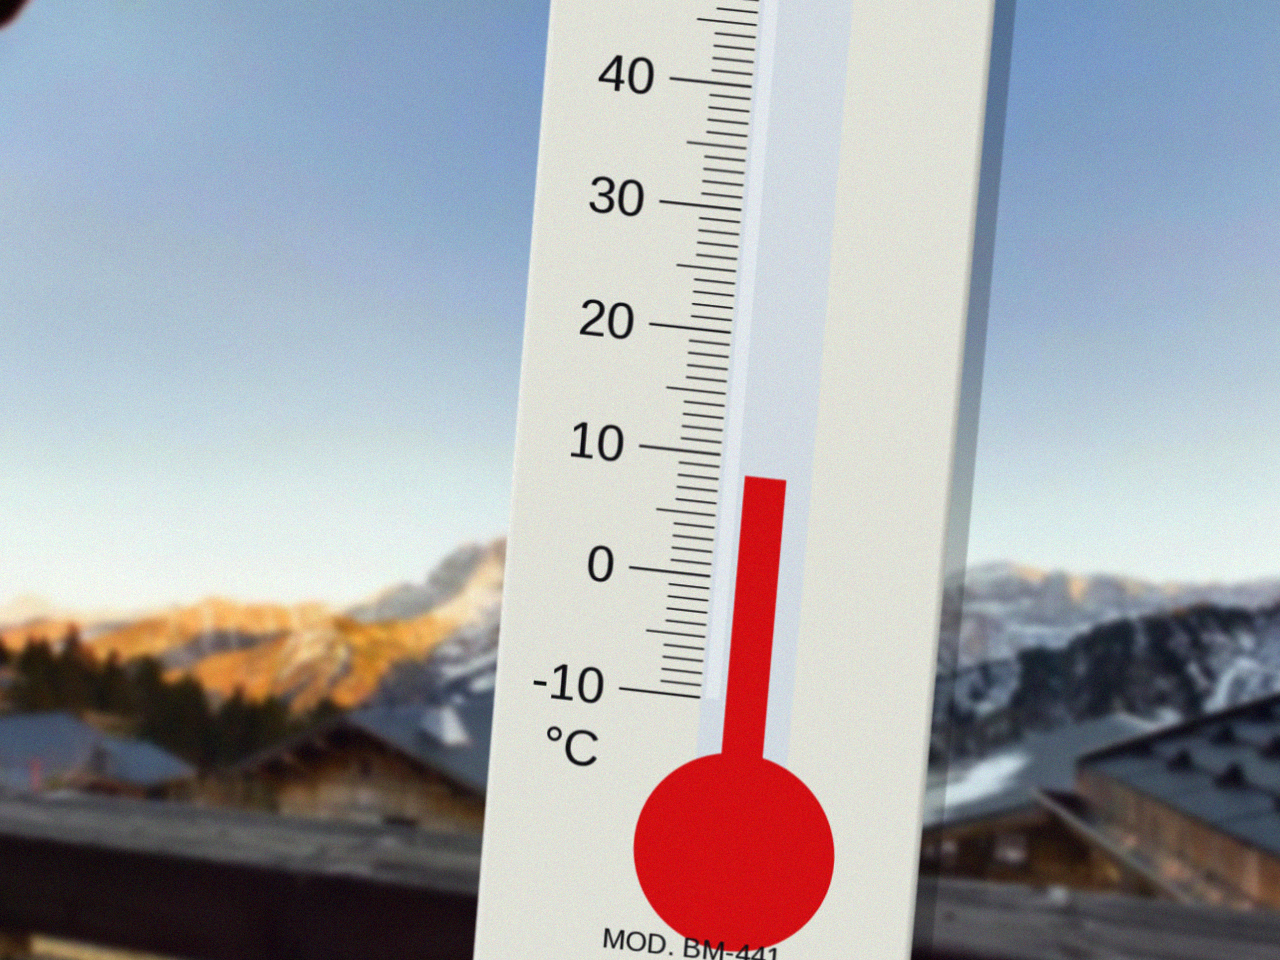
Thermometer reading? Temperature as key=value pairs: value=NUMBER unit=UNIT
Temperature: value=8.5 unit=°C
